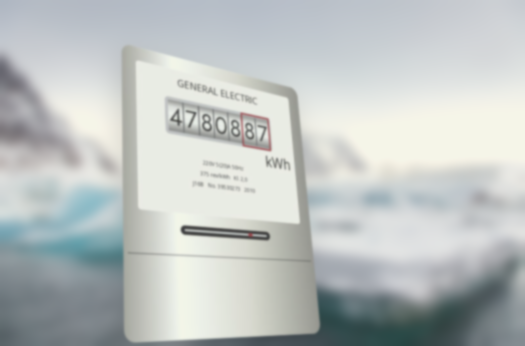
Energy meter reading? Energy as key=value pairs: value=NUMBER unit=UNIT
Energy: value=47808.87 unit=kWh
